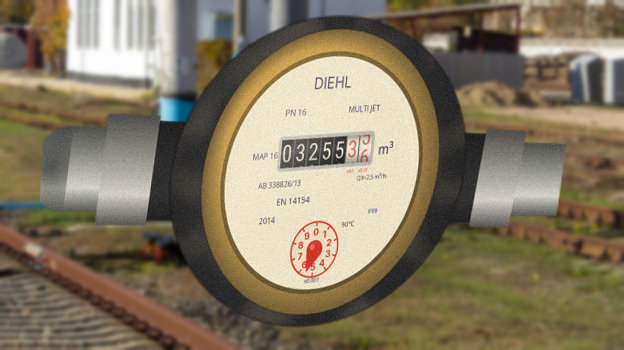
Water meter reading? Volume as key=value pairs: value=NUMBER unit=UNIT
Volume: value=3255.355 unit=m³
